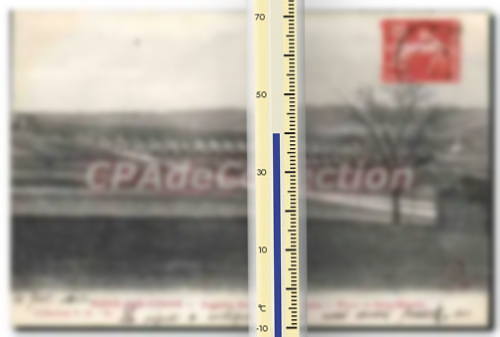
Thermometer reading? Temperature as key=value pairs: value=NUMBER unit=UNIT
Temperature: value=40 unit=°C
